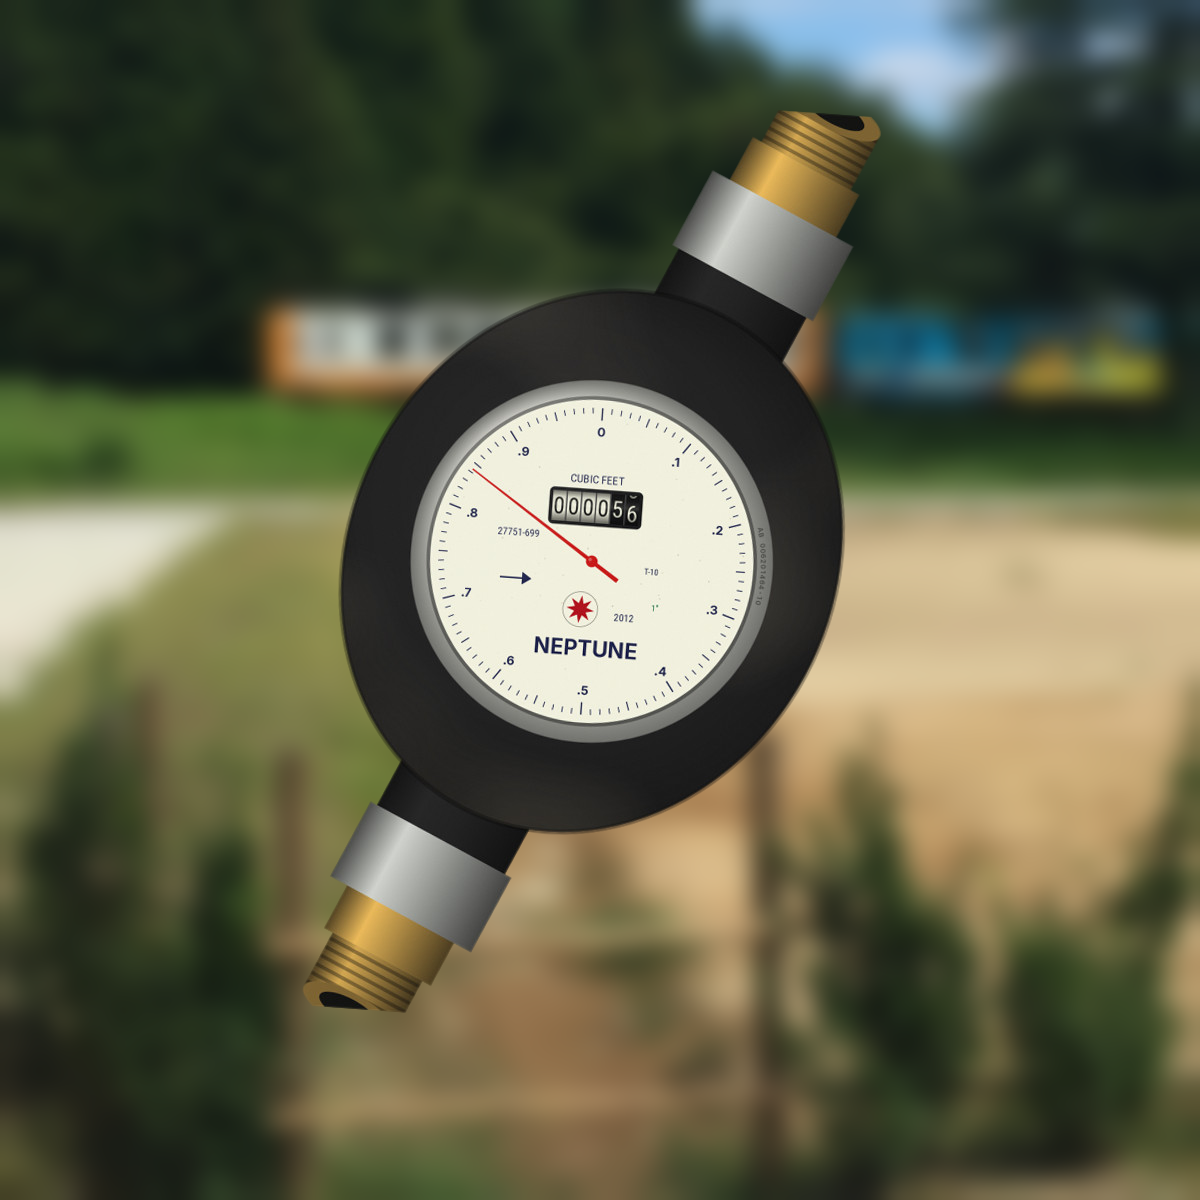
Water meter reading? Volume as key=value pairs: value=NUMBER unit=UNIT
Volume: value=55.84 unit=ft³
